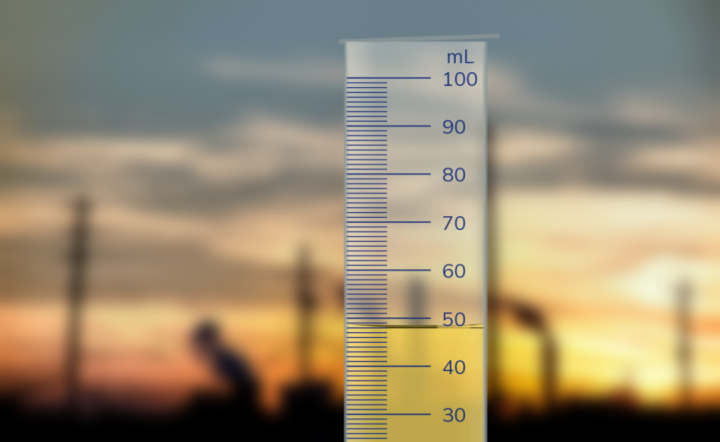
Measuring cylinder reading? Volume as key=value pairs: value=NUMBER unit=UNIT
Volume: value=48 unit=mL
